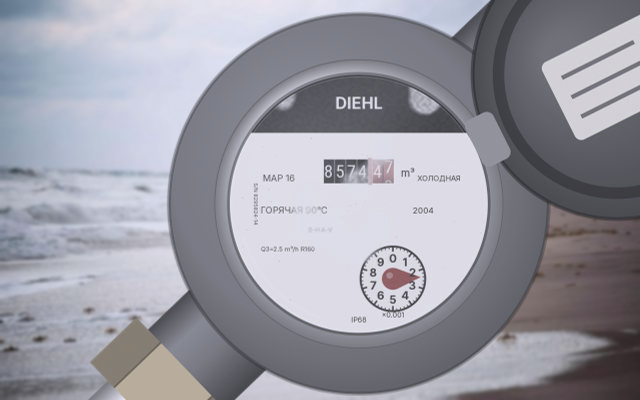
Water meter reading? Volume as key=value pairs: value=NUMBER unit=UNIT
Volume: value=8574.472 unit=m³
